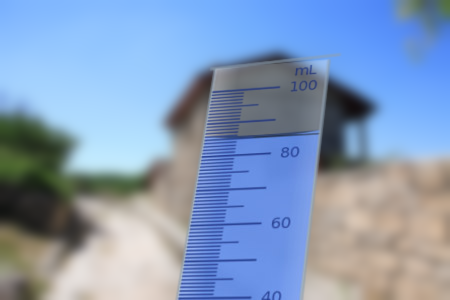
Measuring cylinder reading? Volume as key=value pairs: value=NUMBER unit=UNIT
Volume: value=85 unit=mL
